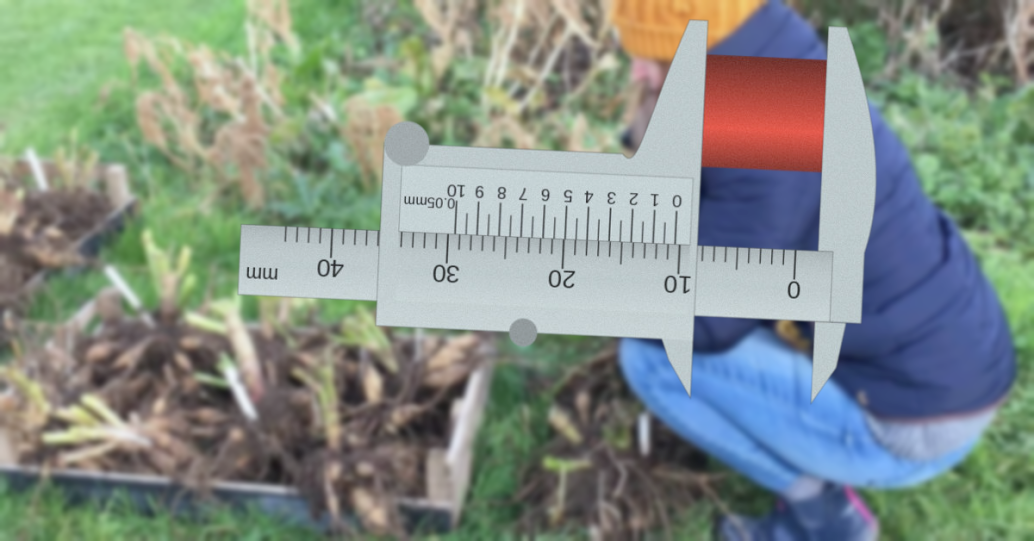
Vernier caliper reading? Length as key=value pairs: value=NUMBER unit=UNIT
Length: value=10.4 unit=mm
